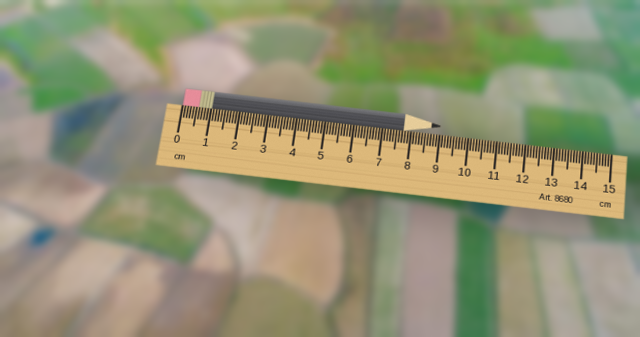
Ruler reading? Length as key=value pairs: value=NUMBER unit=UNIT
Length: value=9 unit=cm
